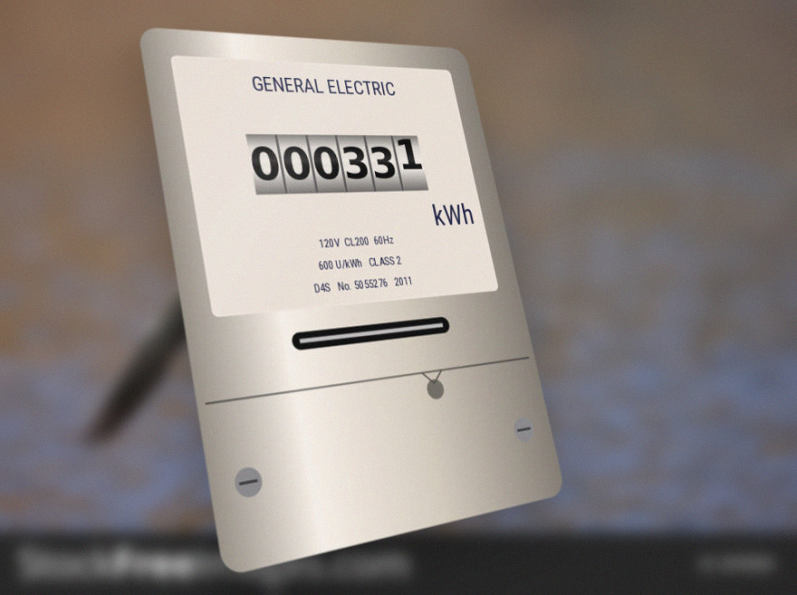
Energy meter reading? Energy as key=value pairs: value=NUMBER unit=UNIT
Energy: value=331 unit=kWh
